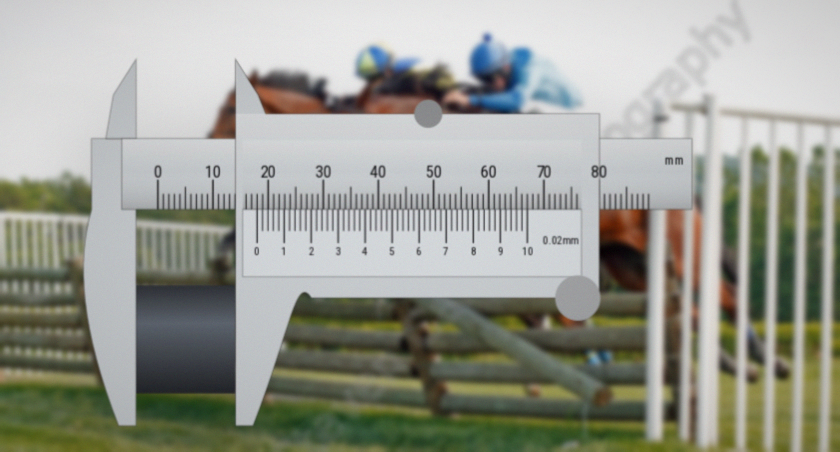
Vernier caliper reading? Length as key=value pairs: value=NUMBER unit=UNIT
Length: value=18.0 unit=mm
